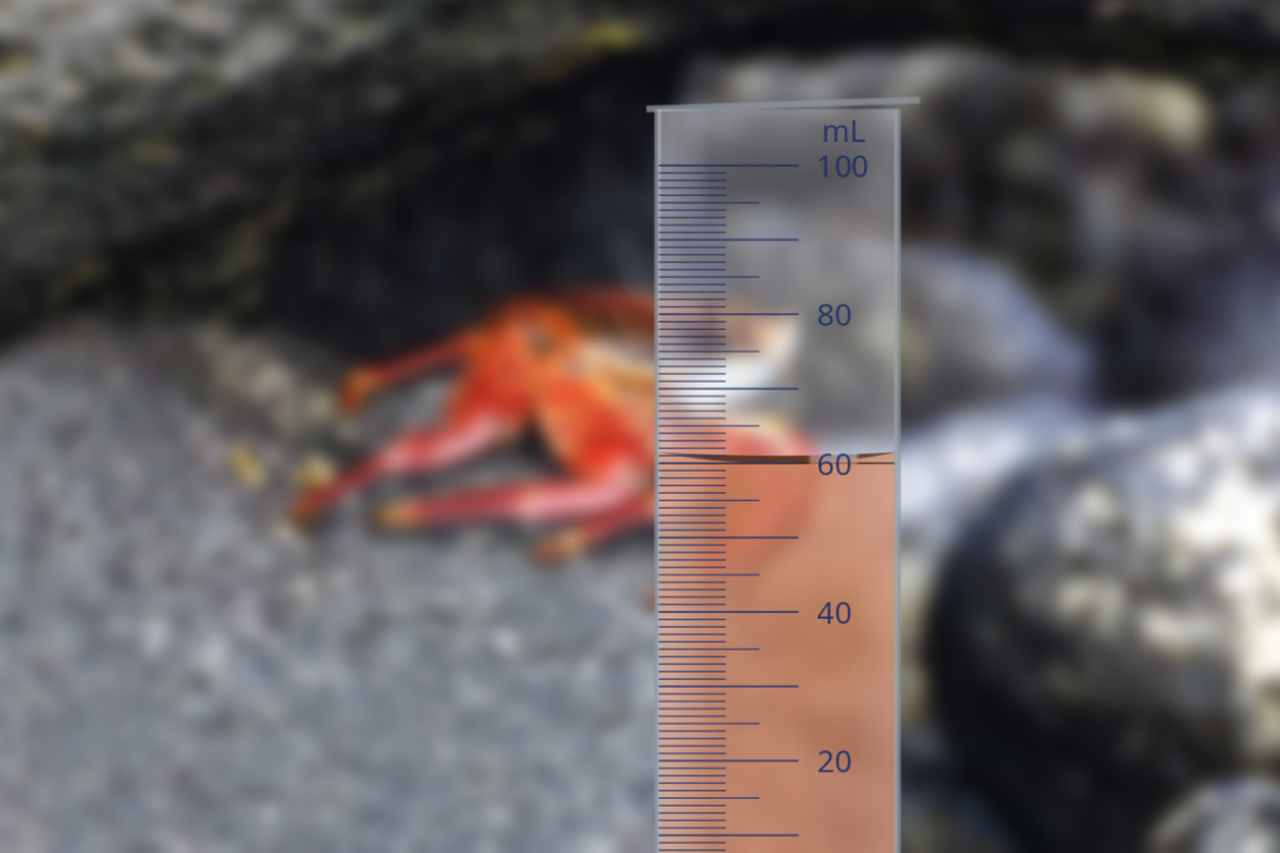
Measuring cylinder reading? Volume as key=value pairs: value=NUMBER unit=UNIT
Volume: value=60 unit=mL
